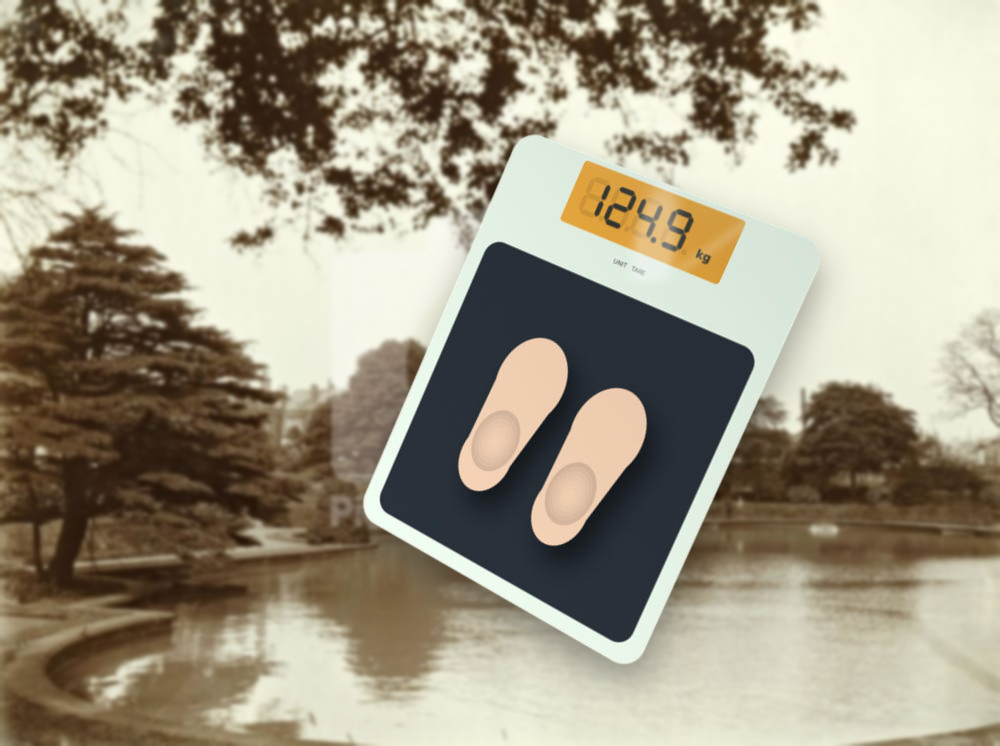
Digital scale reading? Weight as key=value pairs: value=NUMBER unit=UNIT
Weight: value=124.9 unit=kg
